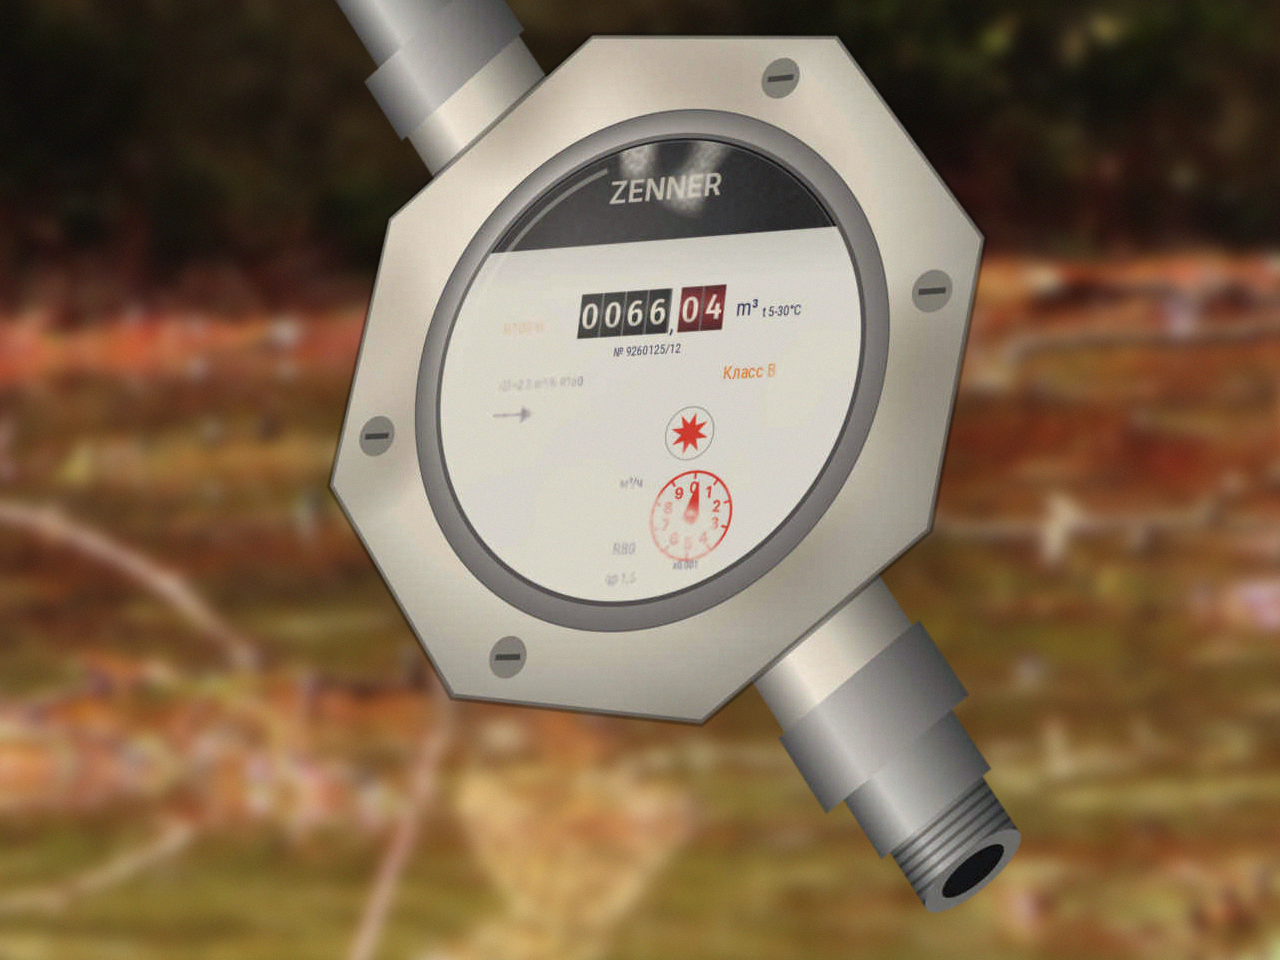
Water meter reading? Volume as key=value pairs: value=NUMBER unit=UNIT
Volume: value=66.040 unit=m³
